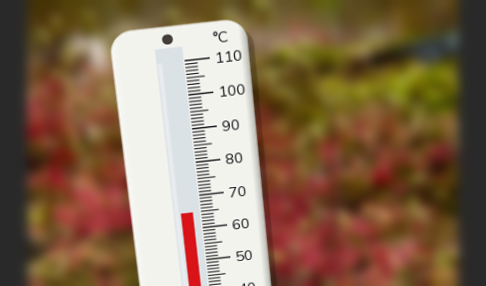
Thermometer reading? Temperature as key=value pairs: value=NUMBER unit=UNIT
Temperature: value=65 unit=°C
